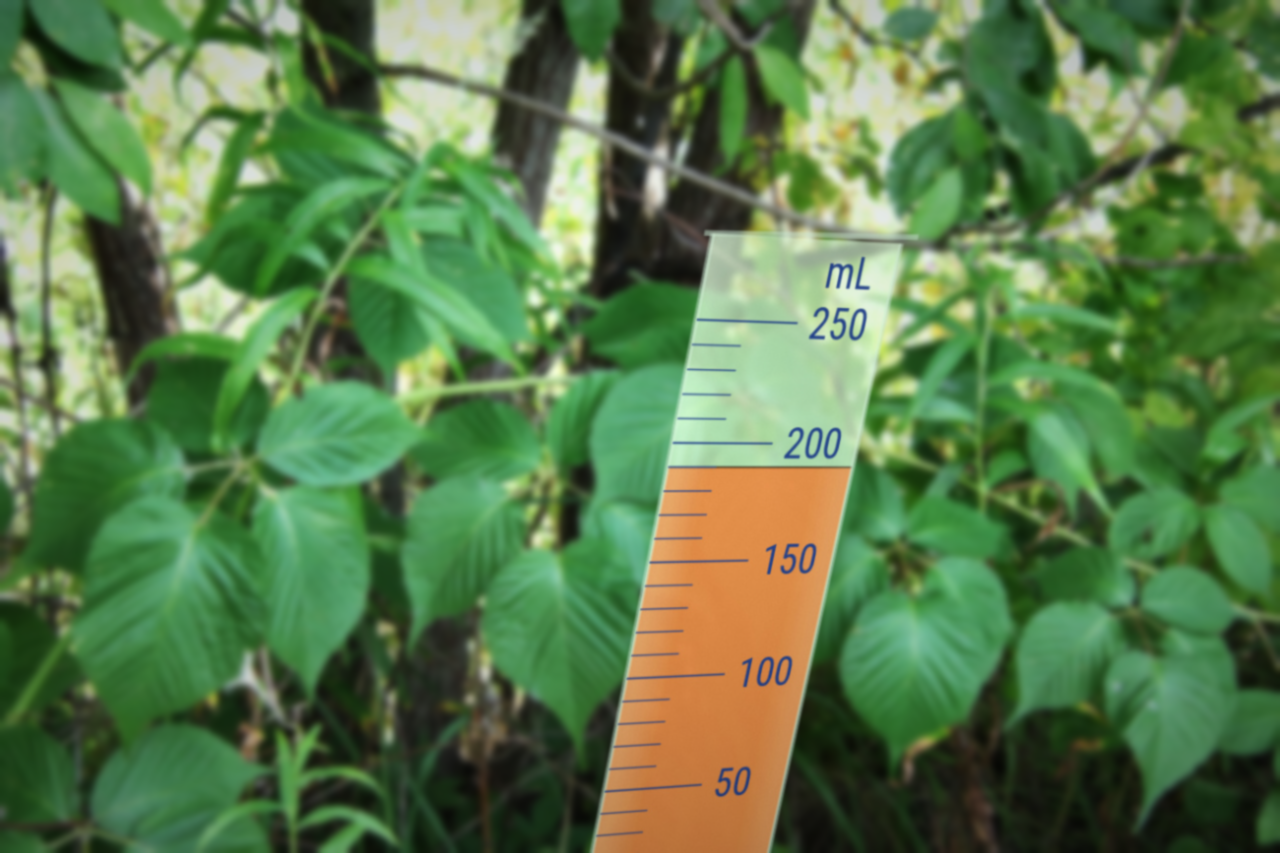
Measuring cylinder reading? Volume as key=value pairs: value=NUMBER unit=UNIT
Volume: value=190 unit=mL
